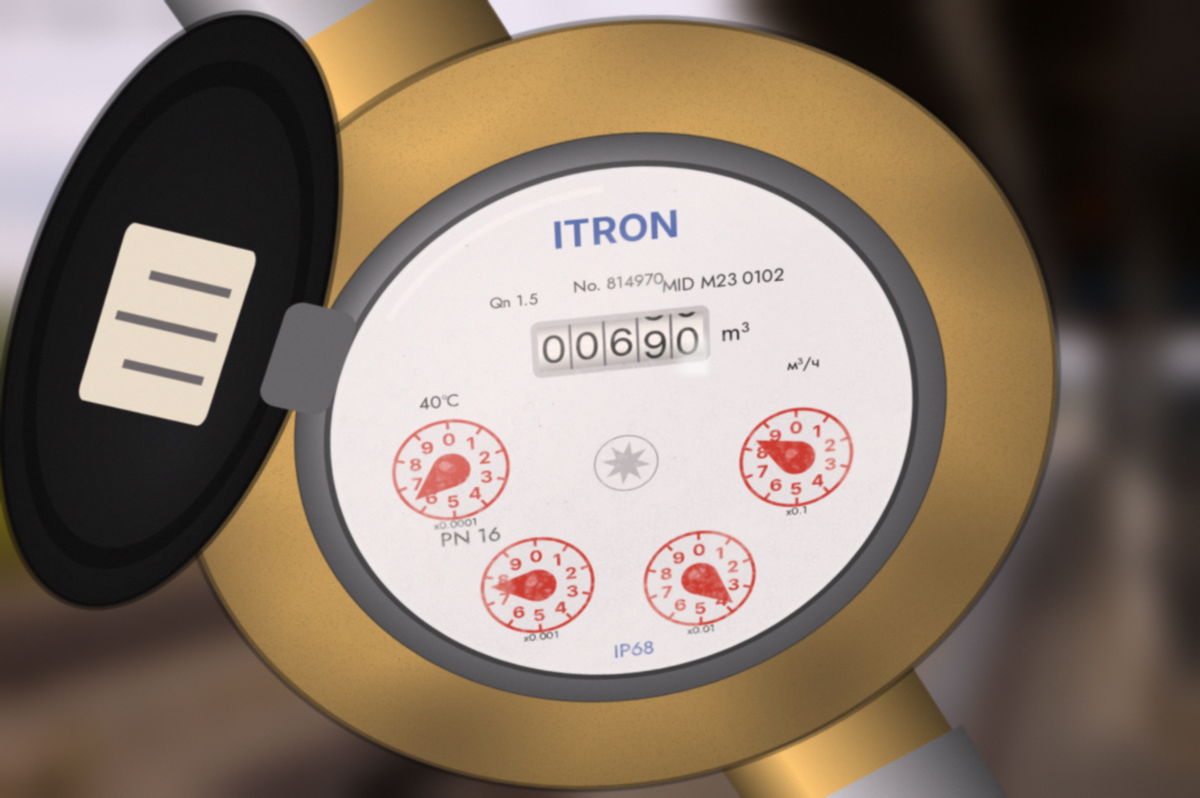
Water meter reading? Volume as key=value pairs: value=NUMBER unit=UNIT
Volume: value=689.8376 unit=m³
